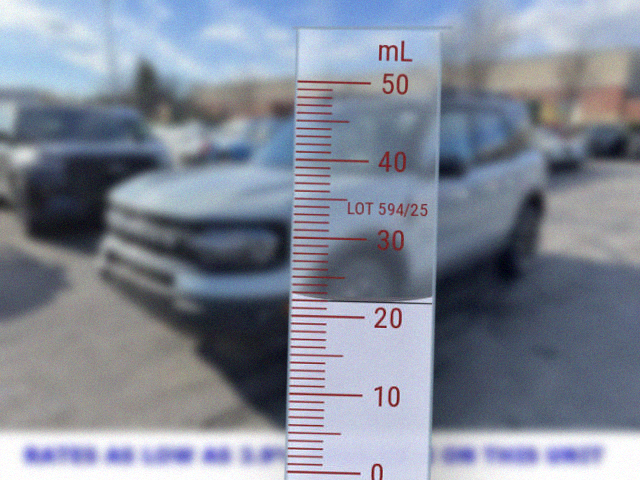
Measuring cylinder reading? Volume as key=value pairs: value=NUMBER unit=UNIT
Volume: value=22 unit=mL
